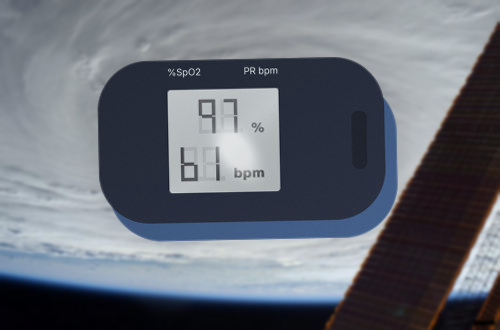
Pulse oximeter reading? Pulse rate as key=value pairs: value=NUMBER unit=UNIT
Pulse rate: value=61 unit=bpm
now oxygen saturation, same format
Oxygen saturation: value=97 unit=%
